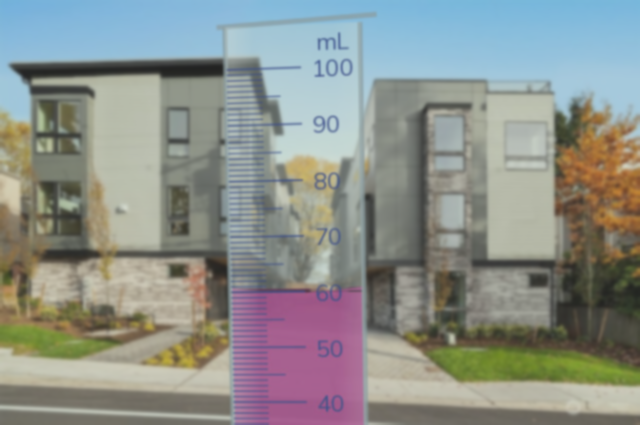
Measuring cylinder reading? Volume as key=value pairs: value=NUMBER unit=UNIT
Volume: value=60 unit=mL
